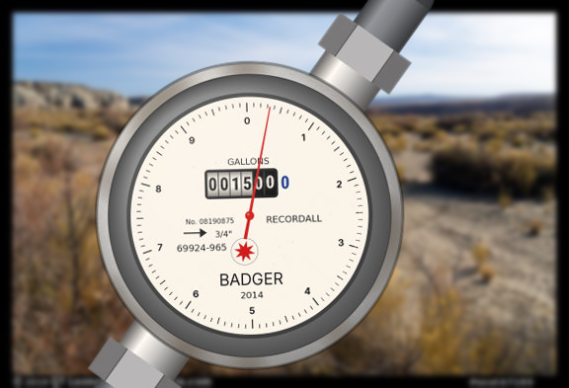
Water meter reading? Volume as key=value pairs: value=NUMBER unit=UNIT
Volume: value=15000.3 unit=gal
